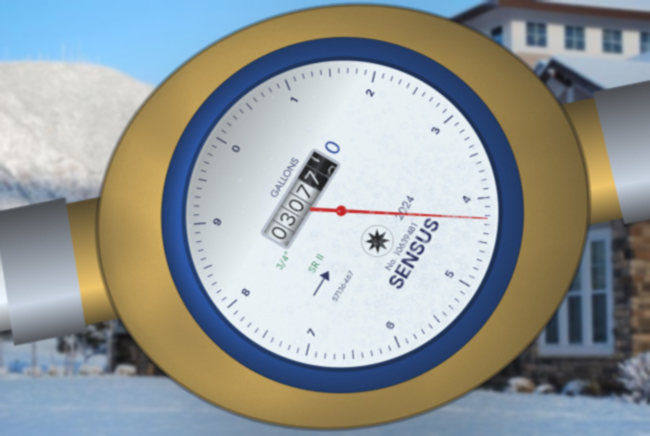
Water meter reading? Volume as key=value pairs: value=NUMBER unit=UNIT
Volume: value=307714.2 unit=gal
